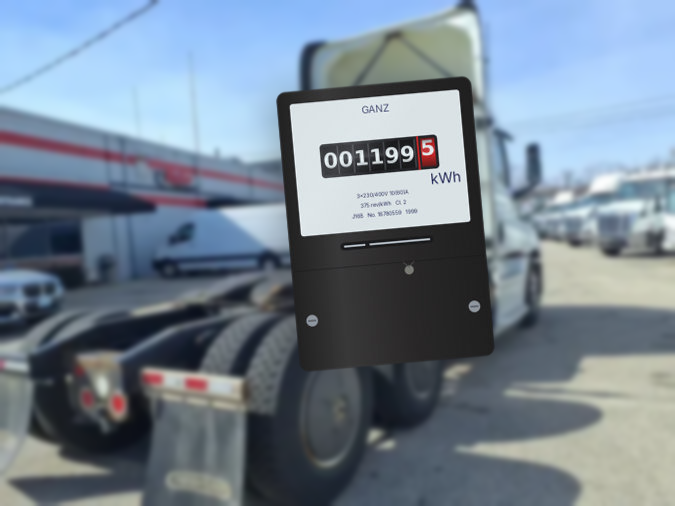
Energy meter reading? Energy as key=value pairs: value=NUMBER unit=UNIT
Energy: value=1199.5 unit=kWh
